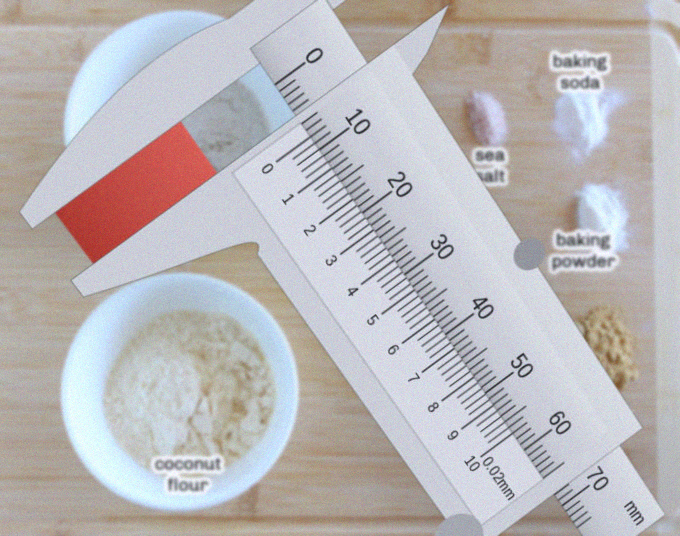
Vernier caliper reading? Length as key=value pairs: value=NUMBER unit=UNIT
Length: value=8.0 unit=mm
